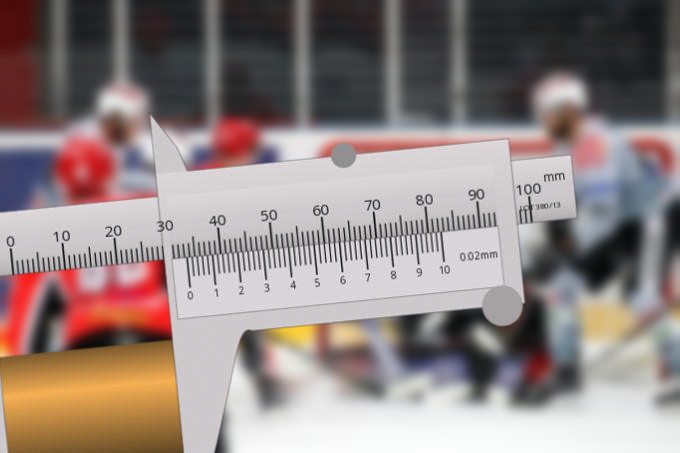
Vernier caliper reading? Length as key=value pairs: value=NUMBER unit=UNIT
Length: value=33.5 unit=mm
